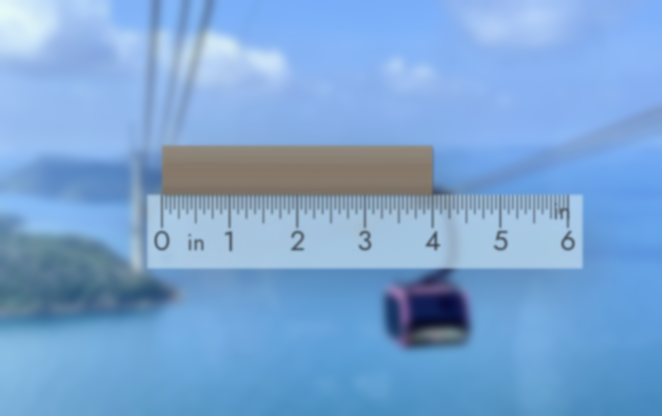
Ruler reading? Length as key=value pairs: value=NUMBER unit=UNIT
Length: value=4 unit=in
